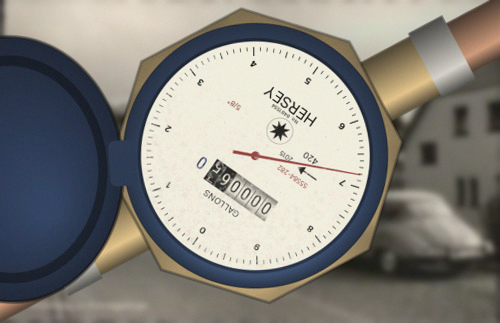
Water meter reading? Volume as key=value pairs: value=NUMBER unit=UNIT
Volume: value=646.8 unit=gal
